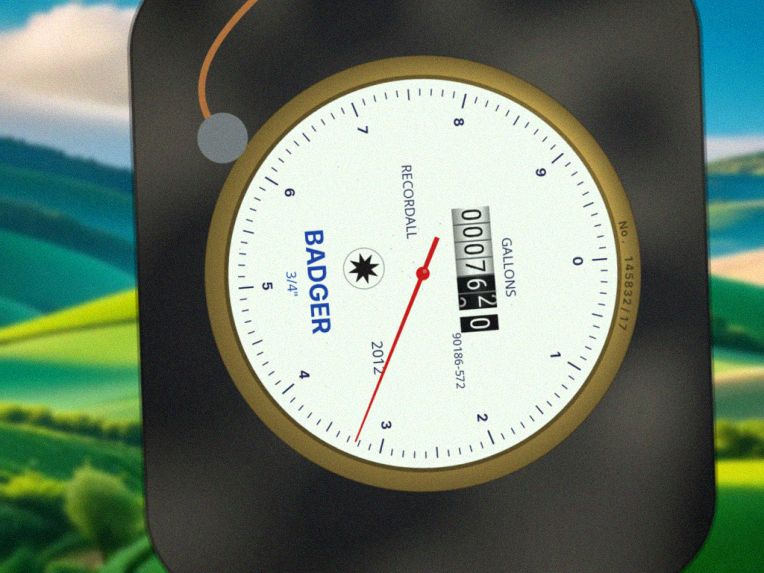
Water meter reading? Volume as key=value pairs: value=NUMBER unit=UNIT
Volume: value=7623.2 unit=gal
